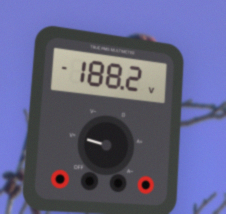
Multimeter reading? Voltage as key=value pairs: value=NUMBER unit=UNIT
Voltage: value=-188.2 unit=V
